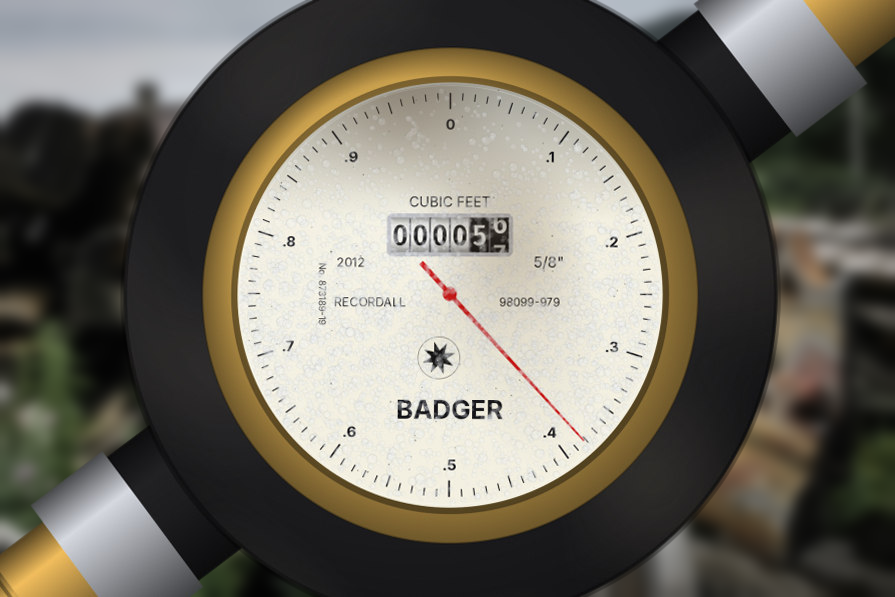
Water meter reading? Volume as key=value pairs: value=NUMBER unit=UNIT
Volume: value=56.38 unit=ft³
